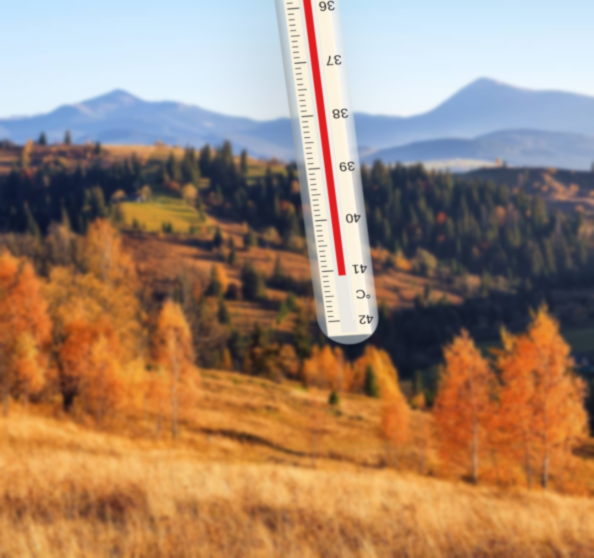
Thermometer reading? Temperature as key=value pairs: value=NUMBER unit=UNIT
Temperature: value=41.1 unit=°C
